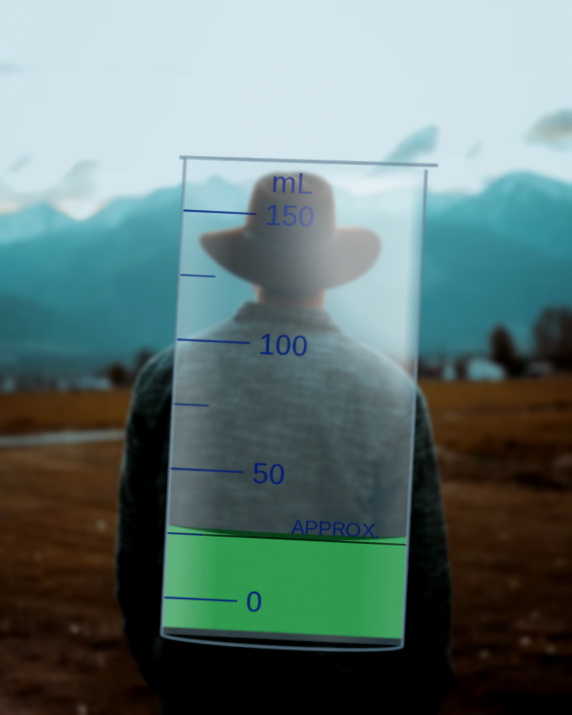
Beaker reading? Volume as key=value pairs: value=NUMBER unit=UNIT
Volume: value=25 unit=mL
